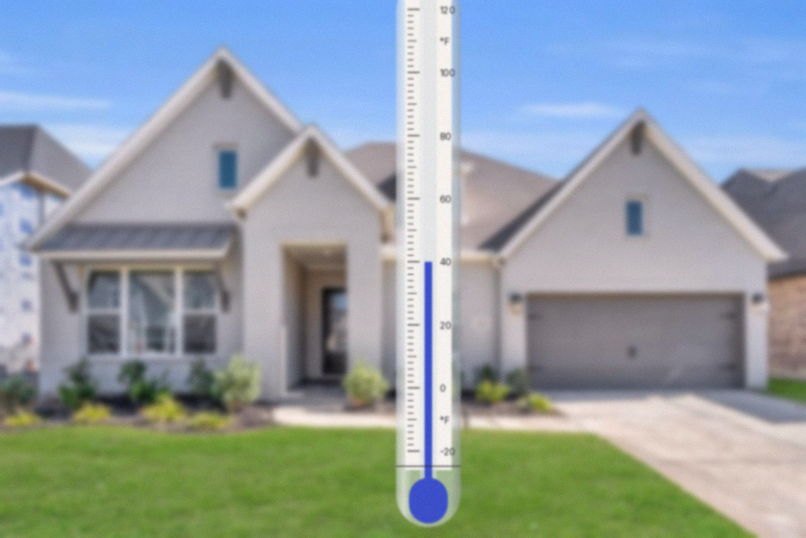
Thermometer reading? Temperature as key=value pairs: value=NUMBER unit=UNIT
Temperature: value=40 unit=°F
